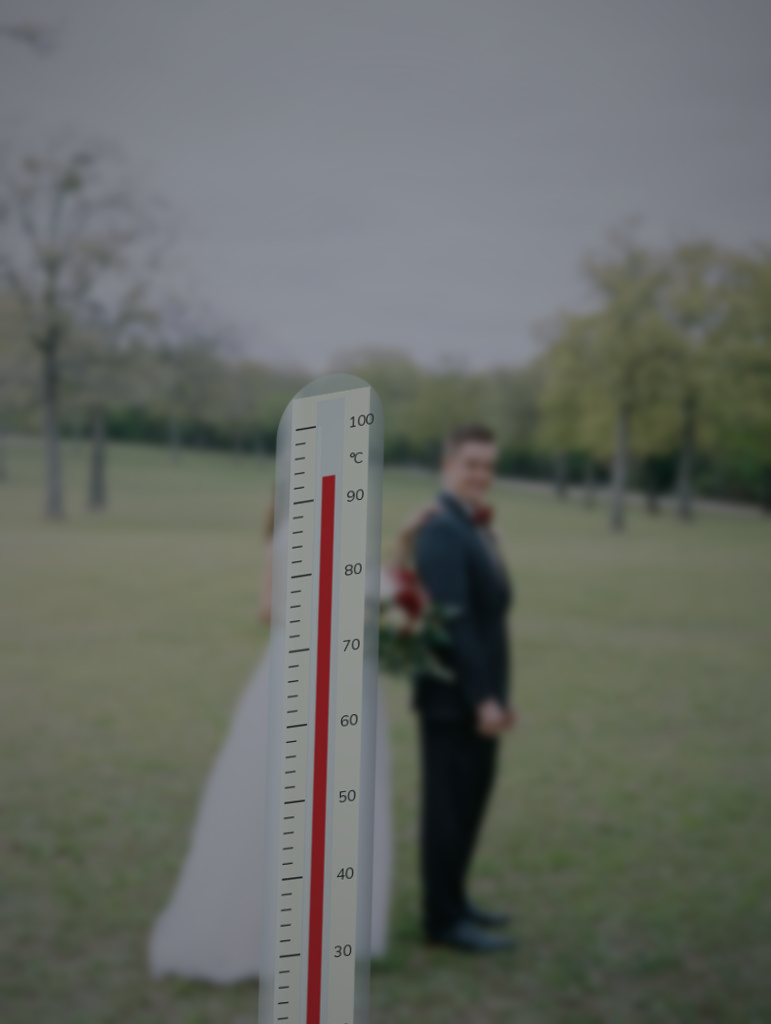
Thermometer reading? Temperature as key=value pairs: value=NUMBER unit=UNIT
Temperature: value=93 unit=°C
